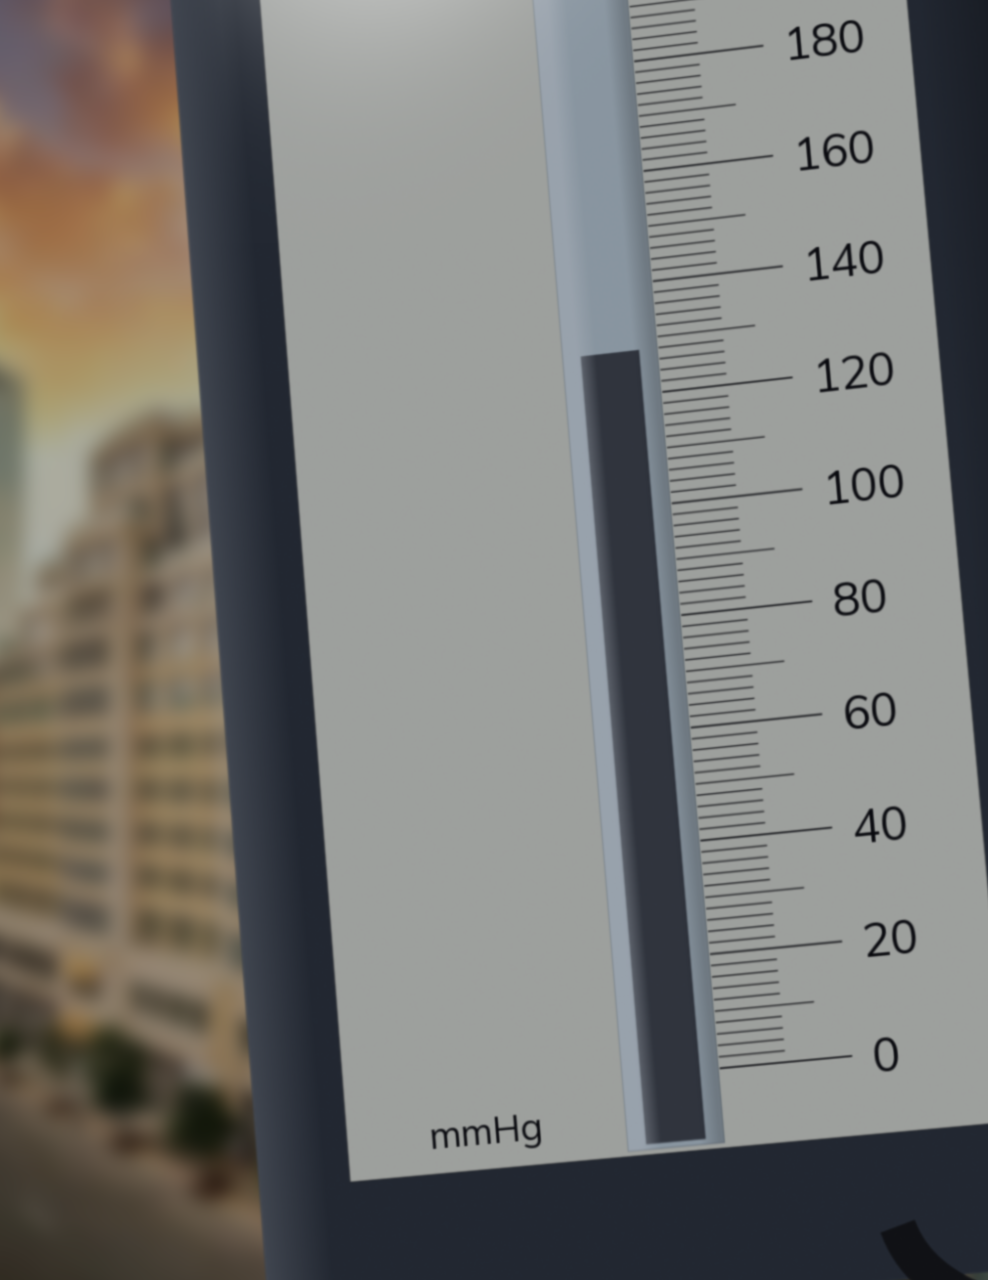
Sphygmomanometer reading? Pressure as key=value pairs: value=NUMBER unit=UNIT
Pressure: value=128 unit=mmHg
